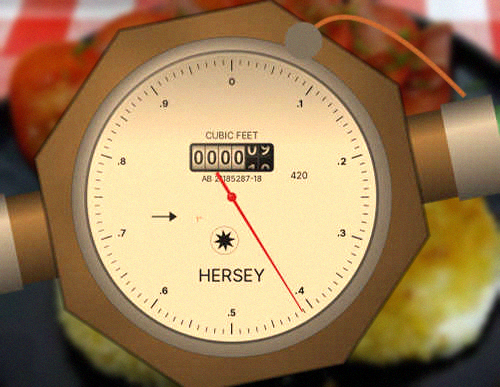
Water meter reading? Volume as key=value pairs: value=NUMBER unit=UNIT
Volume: value=9.41 unit=ft³
